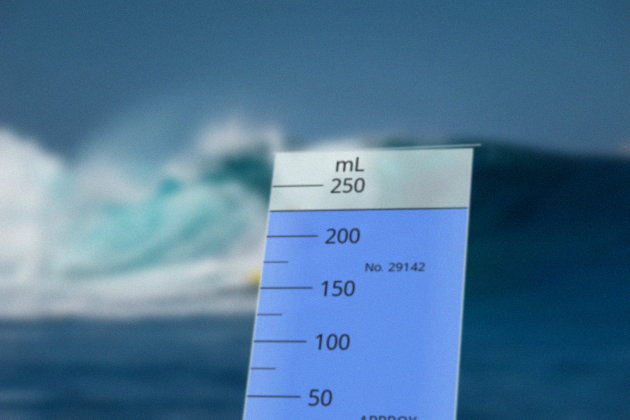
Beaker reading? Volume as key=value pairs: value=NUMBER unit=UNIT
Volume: value=225 unit=mL
